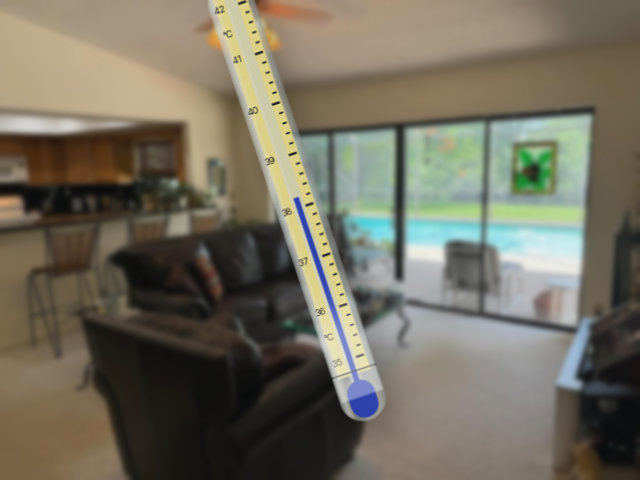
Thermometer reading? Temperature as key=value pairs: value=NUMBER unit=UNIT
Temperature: value=38.2 unit=°C
